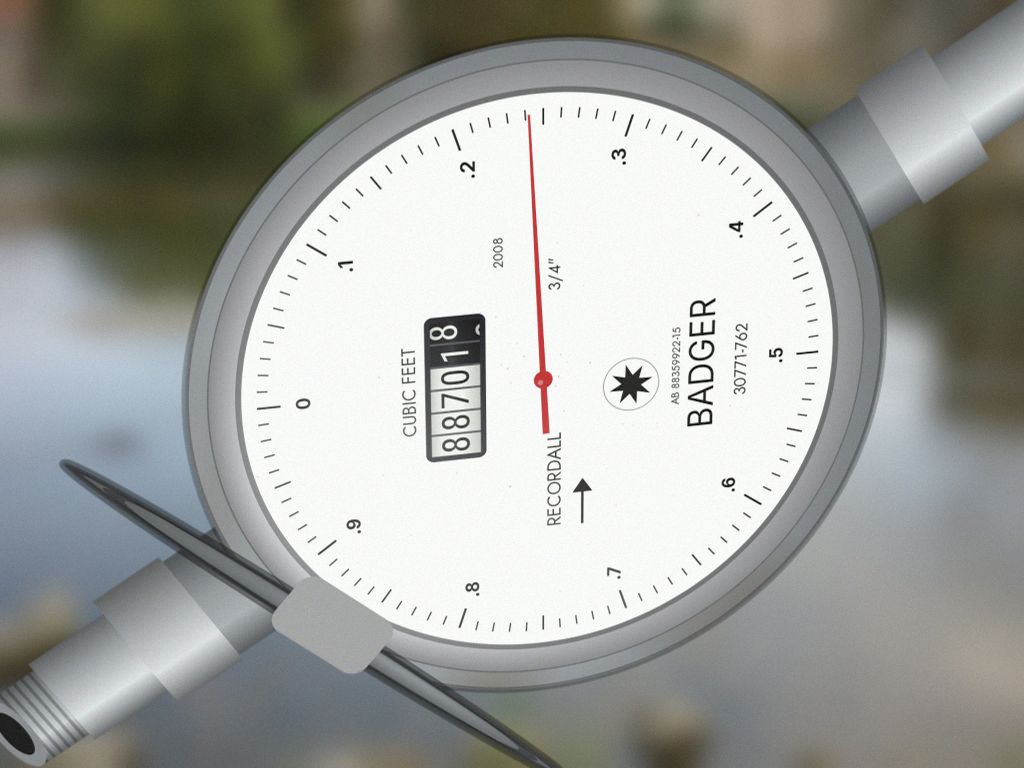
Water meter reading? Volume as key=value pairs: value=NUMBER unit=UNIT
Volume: value=887018.24 unit=ft³
